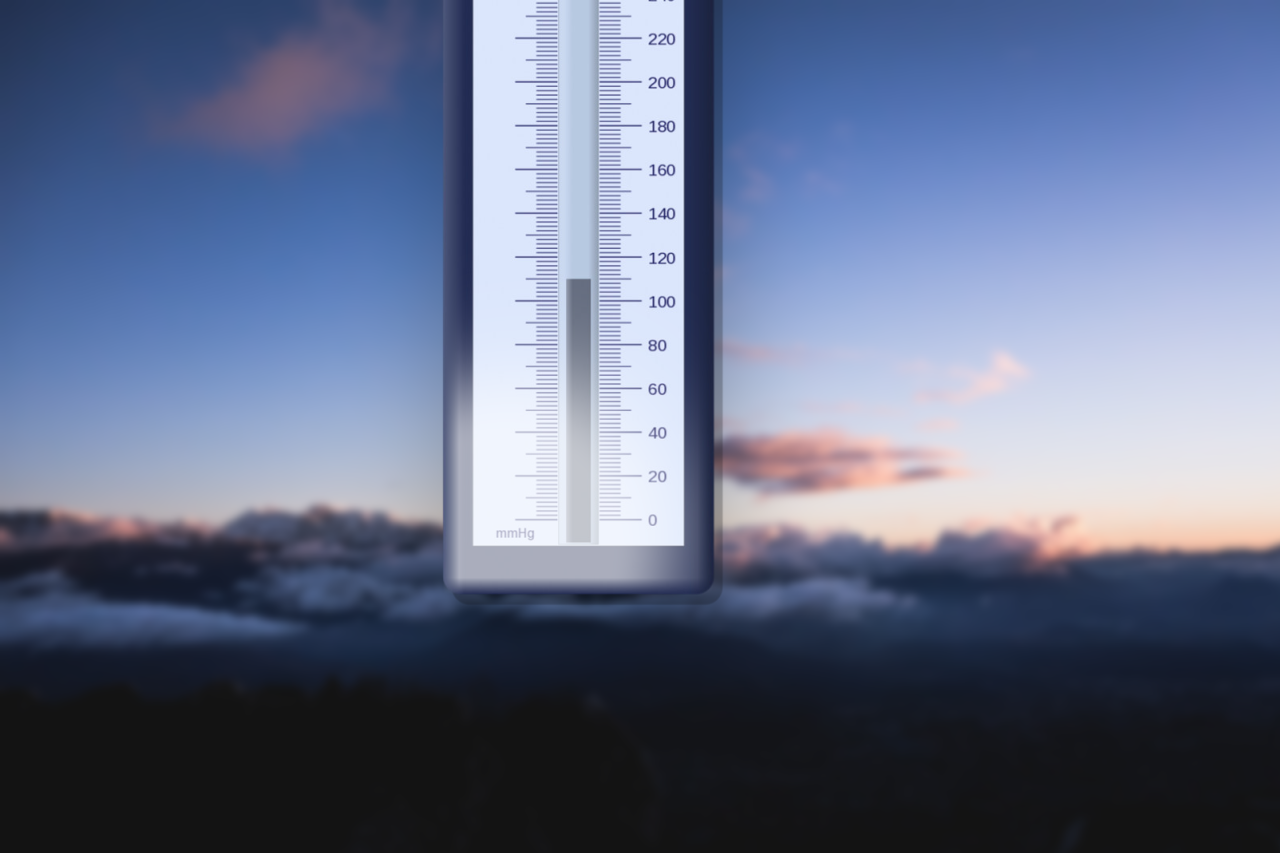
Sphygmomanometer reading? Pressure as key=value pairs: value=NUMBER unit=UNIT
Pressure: value=110 unit=mmHg
